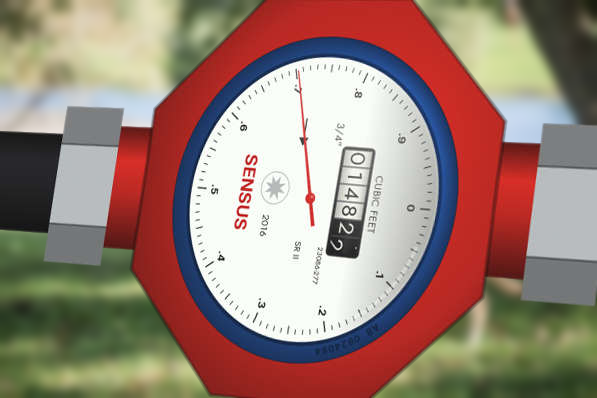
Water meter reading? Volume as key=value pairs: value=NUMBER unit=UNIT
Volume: value=14821.70 unit=ft³
